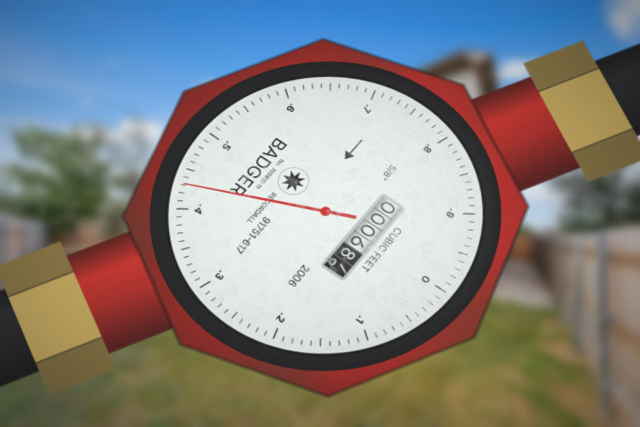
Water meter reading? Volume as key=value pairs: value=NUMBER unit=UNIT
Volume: value=687.43 unit=ft³
